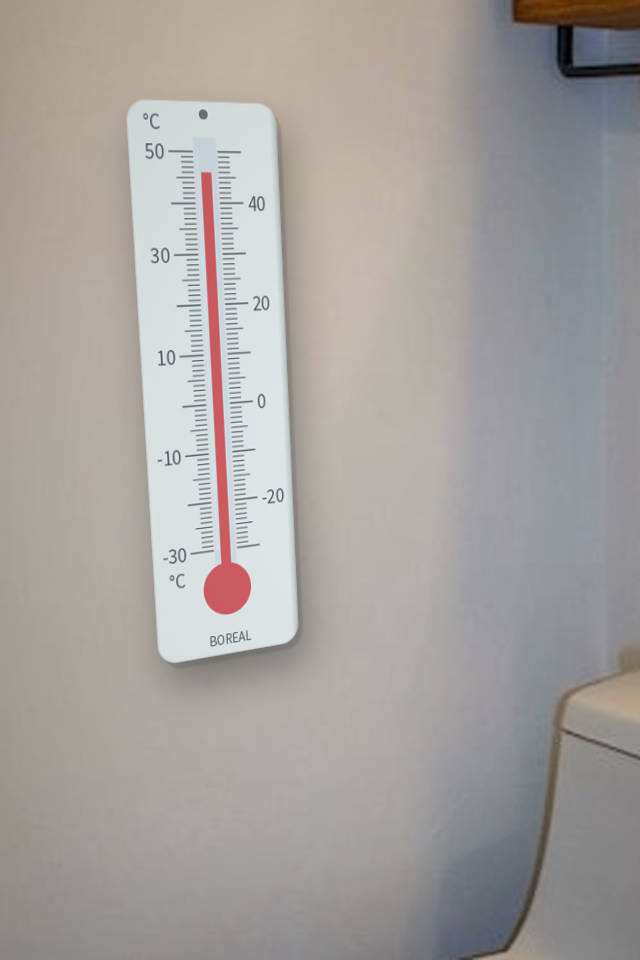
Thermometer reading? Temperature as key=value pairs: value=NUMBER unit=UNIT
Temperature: value=46 unit=°C
